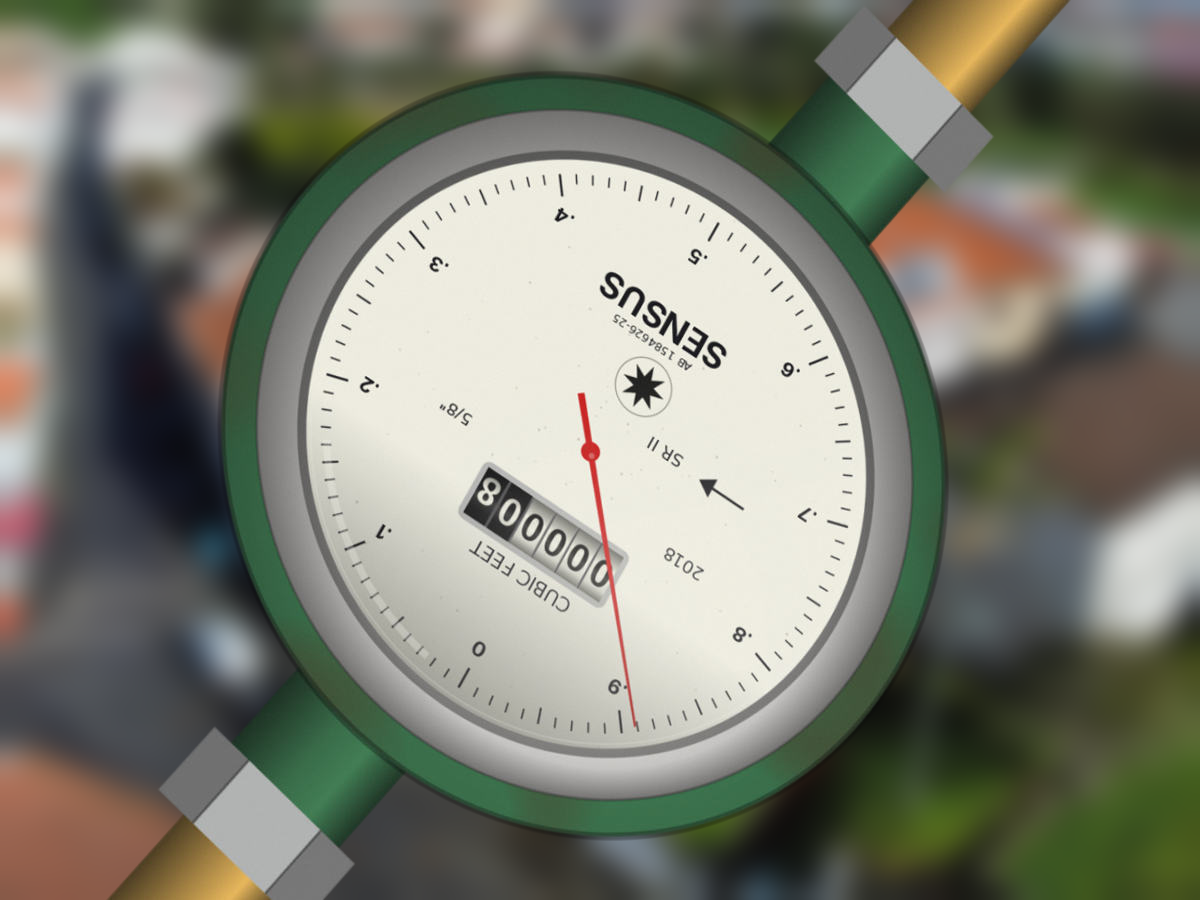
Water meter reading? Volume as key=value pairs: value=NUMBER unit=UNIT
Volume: value=7.89 unit=ft³
